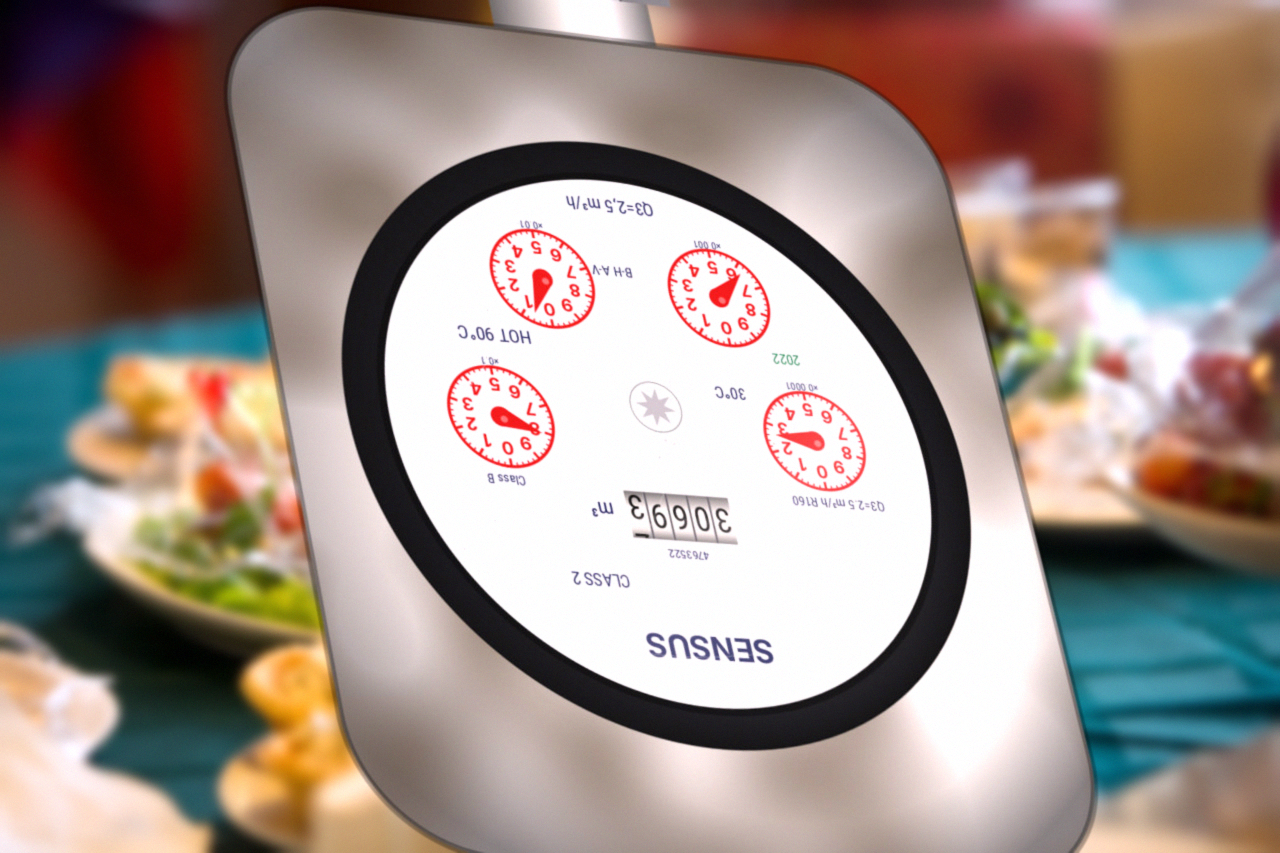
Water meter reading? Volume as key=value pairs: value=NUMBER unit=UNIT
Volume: value=30692.8062 unit=m³
